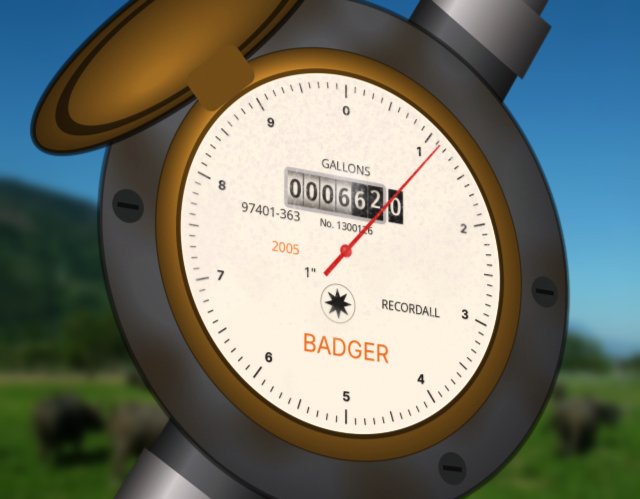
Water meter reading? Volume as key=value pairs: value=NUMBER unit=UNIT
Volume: value=6621.1 unit=gal
